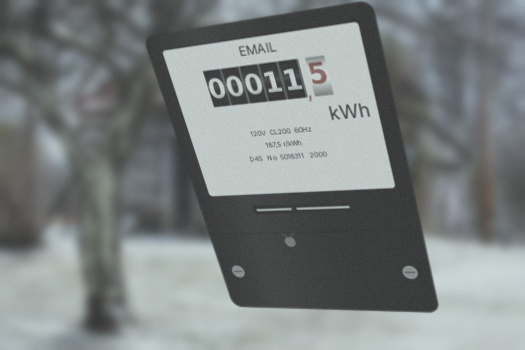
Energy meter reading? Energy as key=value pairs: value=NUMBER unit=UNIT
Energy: value=11.5 unit=kWh
